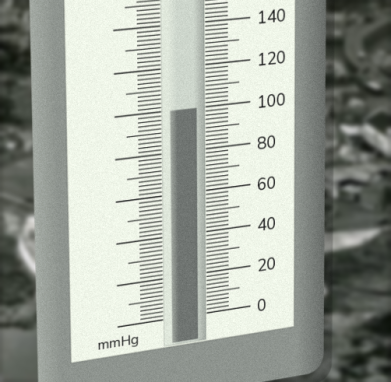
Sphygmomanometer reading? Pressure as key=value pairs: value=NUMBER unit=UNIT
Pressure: value=100 unit=mmHg
